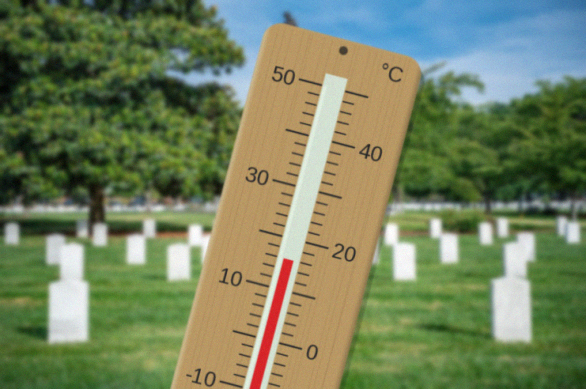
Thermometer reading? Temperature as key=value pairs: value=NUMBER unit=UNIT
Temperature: value=16 unit=°C
